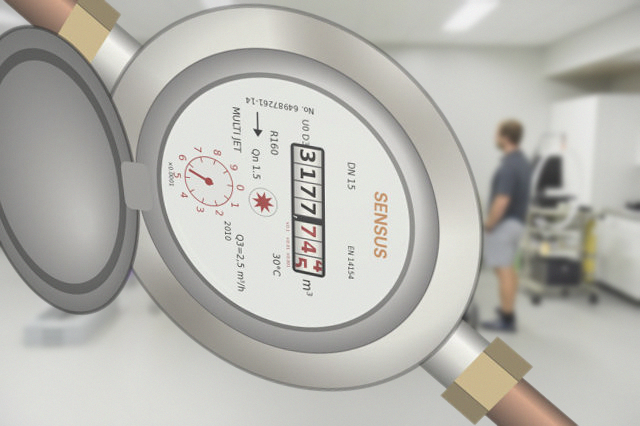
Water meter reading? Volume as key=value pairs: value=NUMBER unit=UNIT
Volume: value=3177.7445 unit=m³
